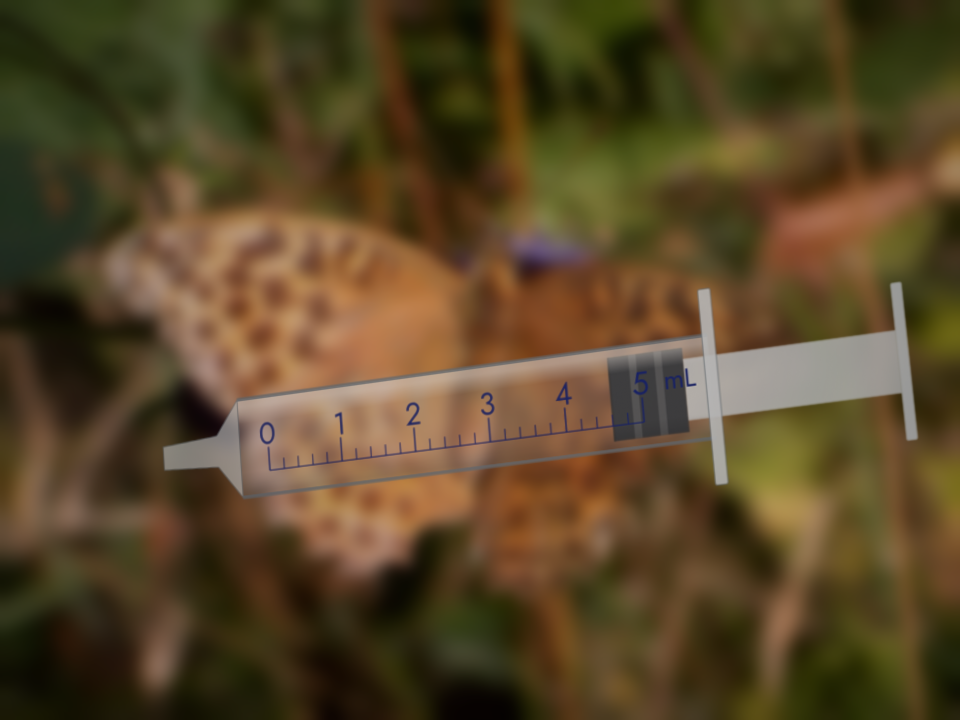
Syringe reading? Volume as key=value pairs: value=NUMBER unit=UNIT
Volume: value=4.6 unit=mL
